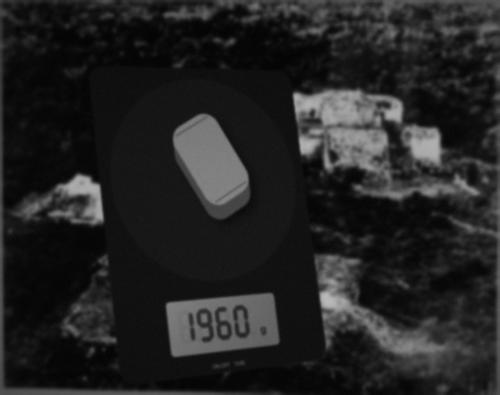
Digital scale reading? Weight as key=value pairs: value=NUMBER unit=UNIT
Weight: value=1960 unit=g
